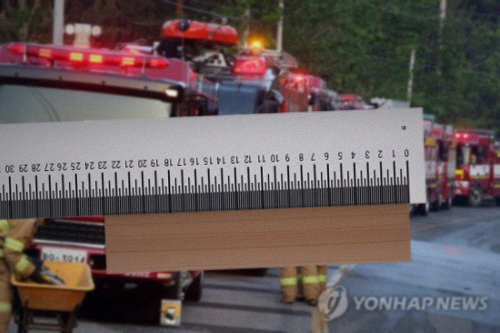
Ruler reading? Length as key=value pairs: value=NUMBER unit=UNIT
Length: value=23 unit=in
